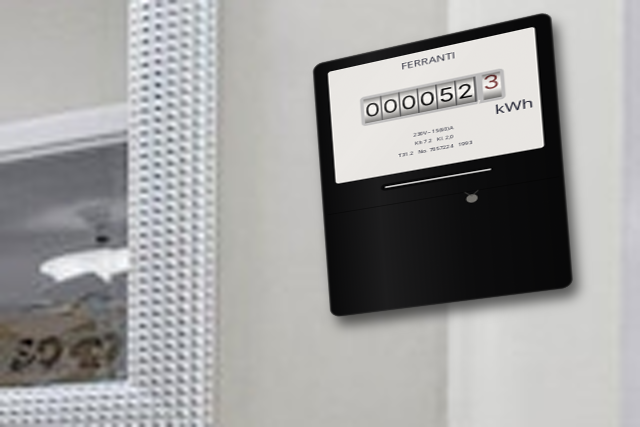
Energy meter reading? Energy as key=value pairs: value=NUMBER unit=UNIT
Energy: value=52.3 unit=kWh
